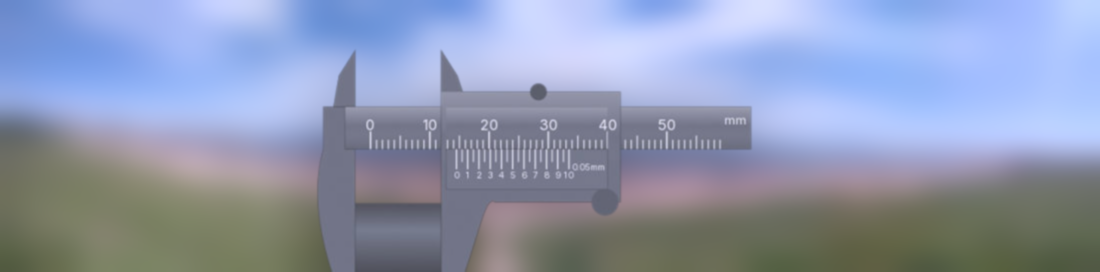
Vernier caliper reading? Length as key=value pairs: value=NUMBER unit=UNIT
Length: value=14.5 unit=mm
